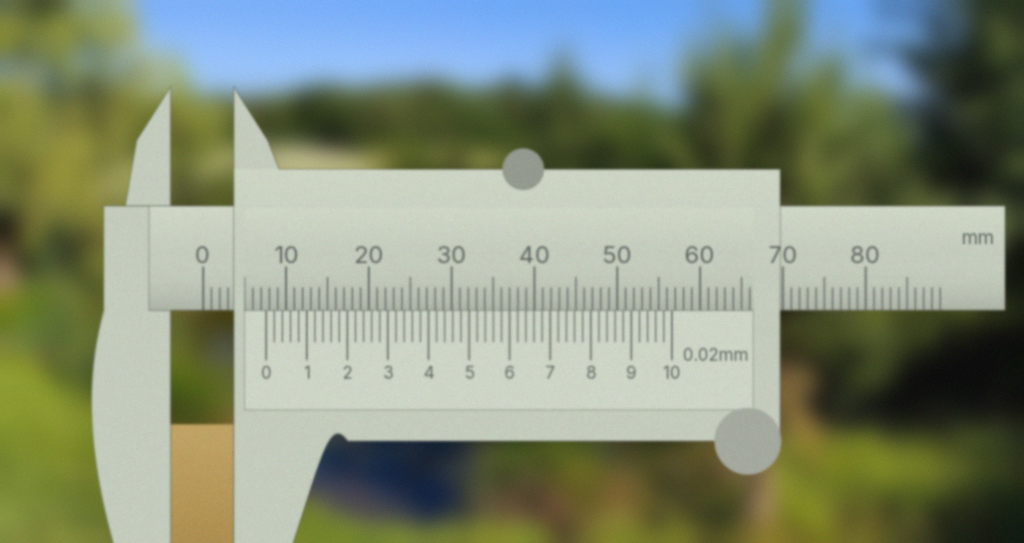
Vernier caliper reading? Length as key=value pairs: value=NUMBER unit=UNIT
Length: value=7.6 unit=mm
